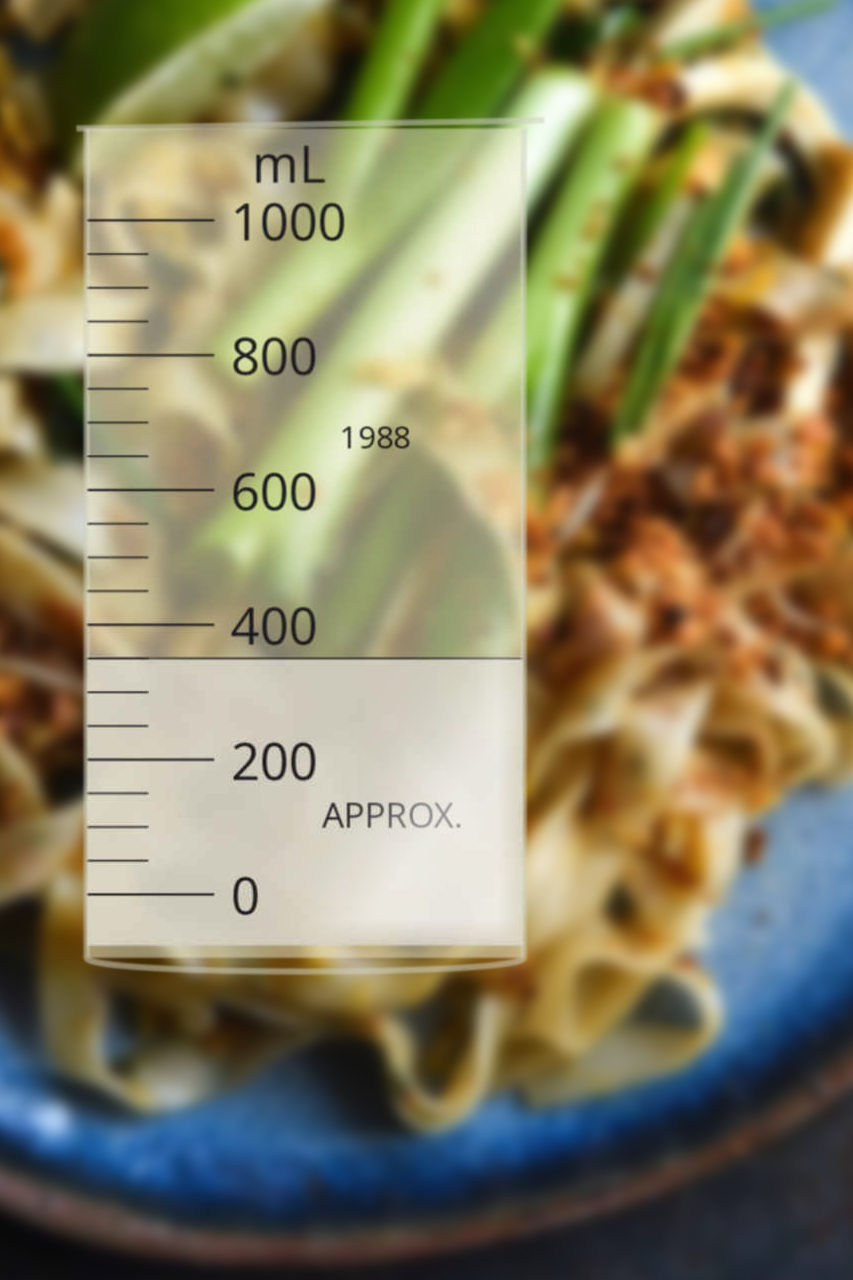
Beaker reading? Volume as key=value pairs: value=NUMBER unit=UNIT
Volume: value=350 unit=mL
